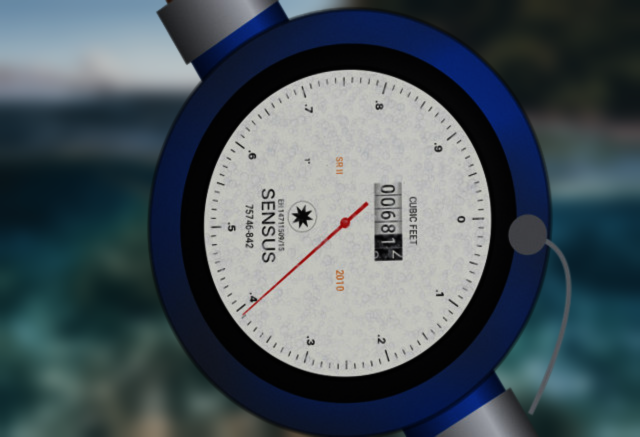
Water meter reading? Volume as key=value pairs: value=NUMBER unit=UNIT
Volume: value=6812.39 unit=ft³
